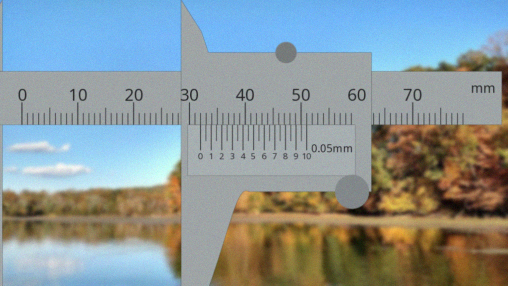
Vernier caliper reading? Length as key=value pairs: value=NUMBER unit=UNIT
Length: value=32.0 unit=mm
